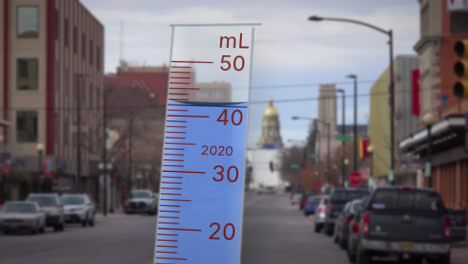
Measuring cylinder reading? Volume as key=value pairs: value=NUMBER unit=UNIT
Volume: value=42 unit=mL
